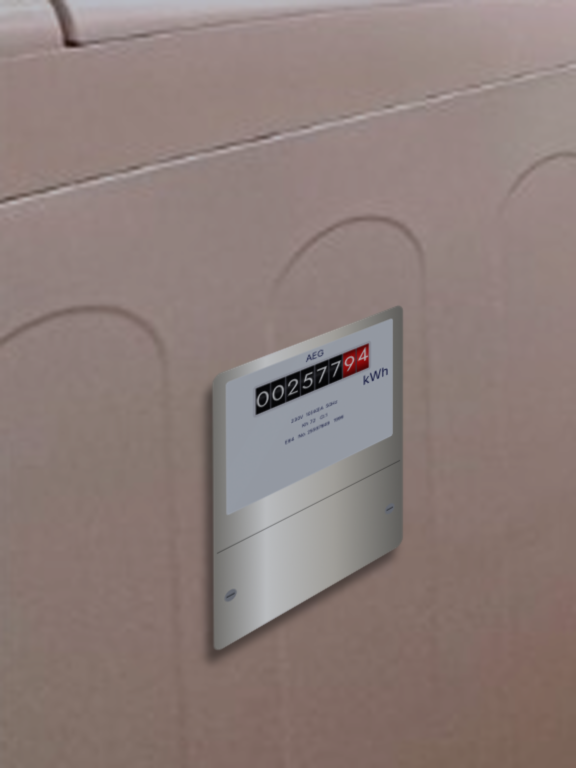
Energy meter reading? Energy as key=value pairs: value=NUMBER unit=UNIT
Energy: value=2577.94 unit=kWh
